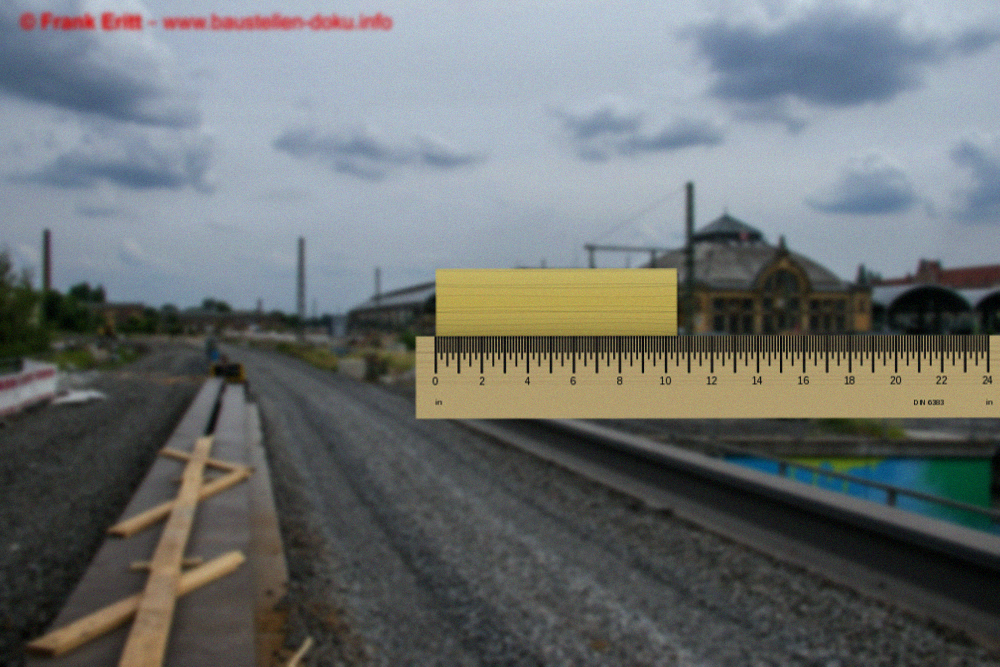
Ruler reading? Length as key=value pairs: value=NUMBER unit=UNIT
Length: value=10.5 unit=in
